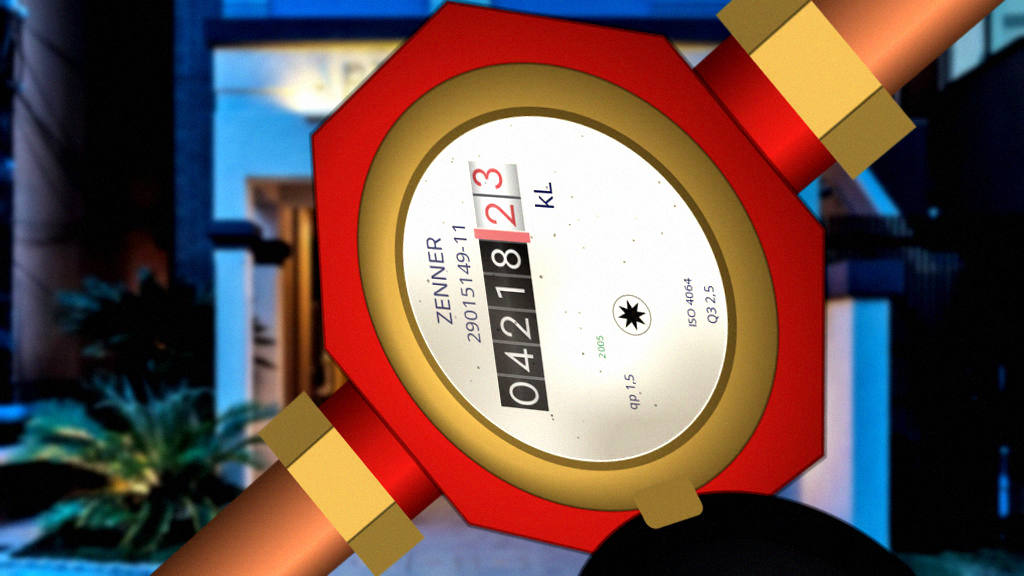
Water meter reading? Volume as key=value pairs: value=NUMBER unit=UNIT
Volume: value=4218.23 unit=kL
